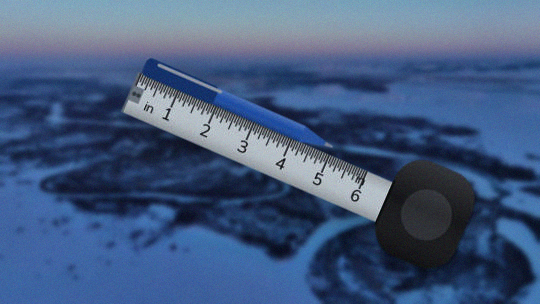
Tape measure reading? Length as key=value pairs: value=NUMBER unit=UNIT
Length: value=5 unit=in
